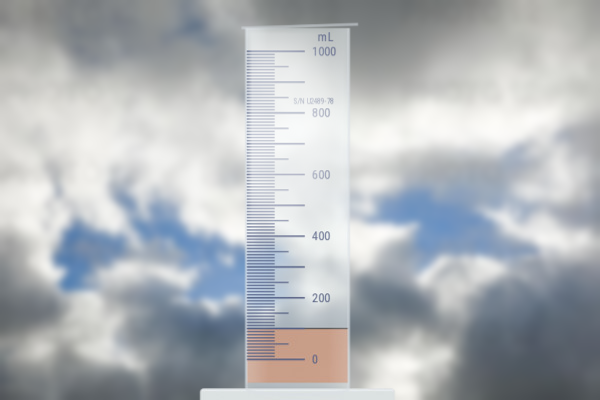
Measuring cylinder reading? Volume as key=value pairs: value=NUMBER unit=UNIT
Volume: value=100 unit=mL
